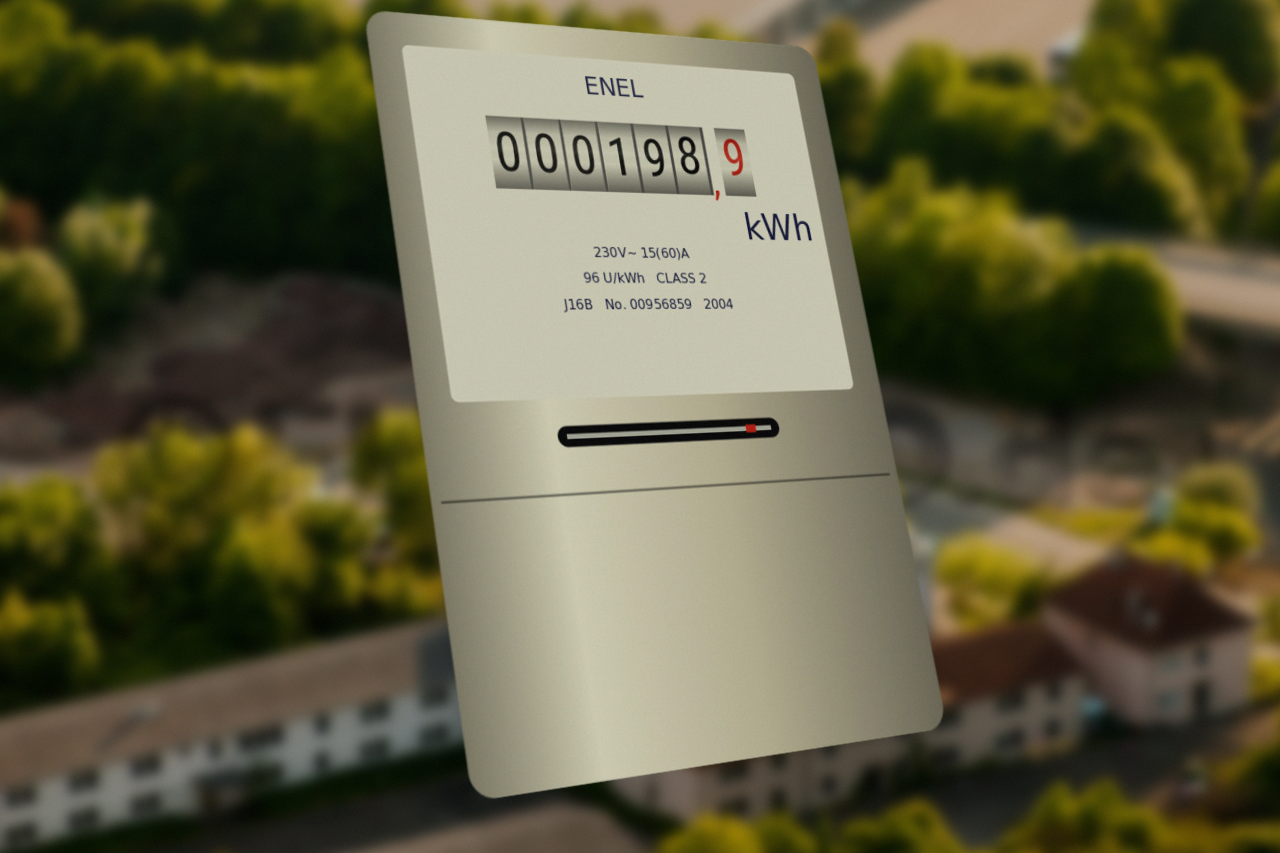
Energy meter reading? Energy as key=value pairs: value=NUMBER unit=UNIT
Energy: value=198.9 unit=kWh
